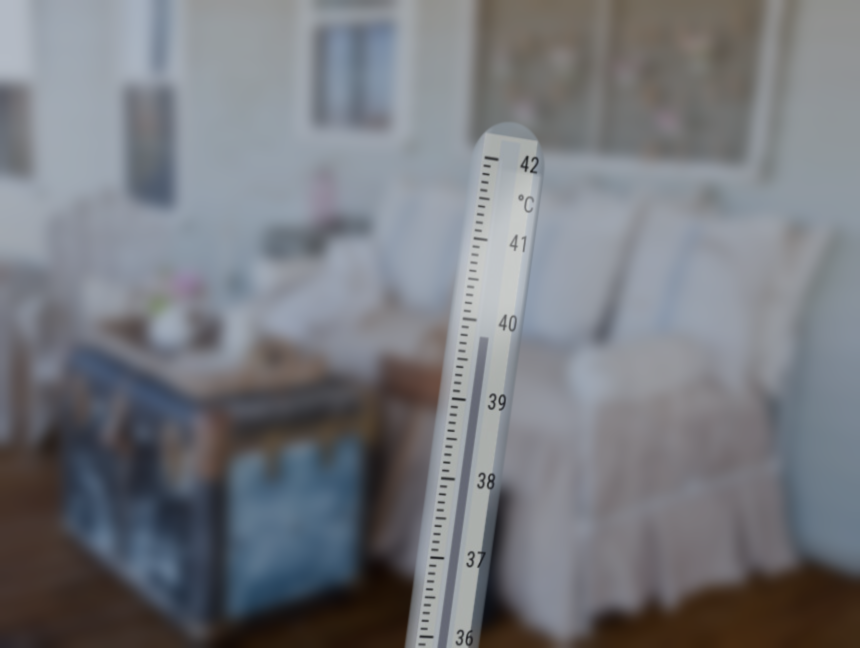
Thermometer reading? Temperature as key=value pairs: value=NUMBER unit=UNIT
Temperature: value=39.8 unit=°C
